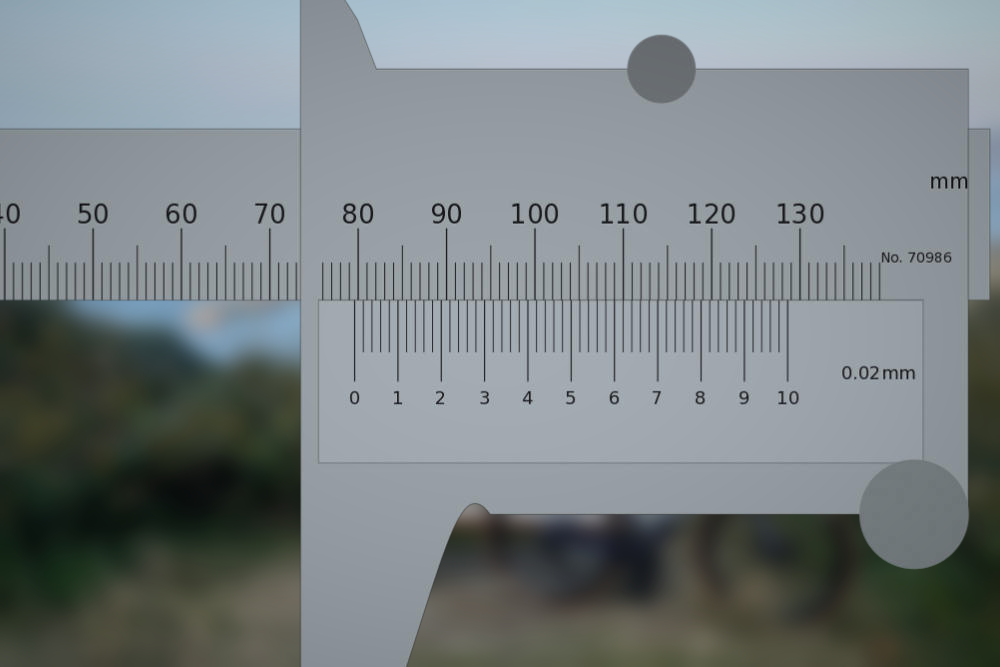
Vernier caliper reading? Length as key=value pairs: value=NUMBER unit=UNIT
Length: value=79.6 unit=mm
